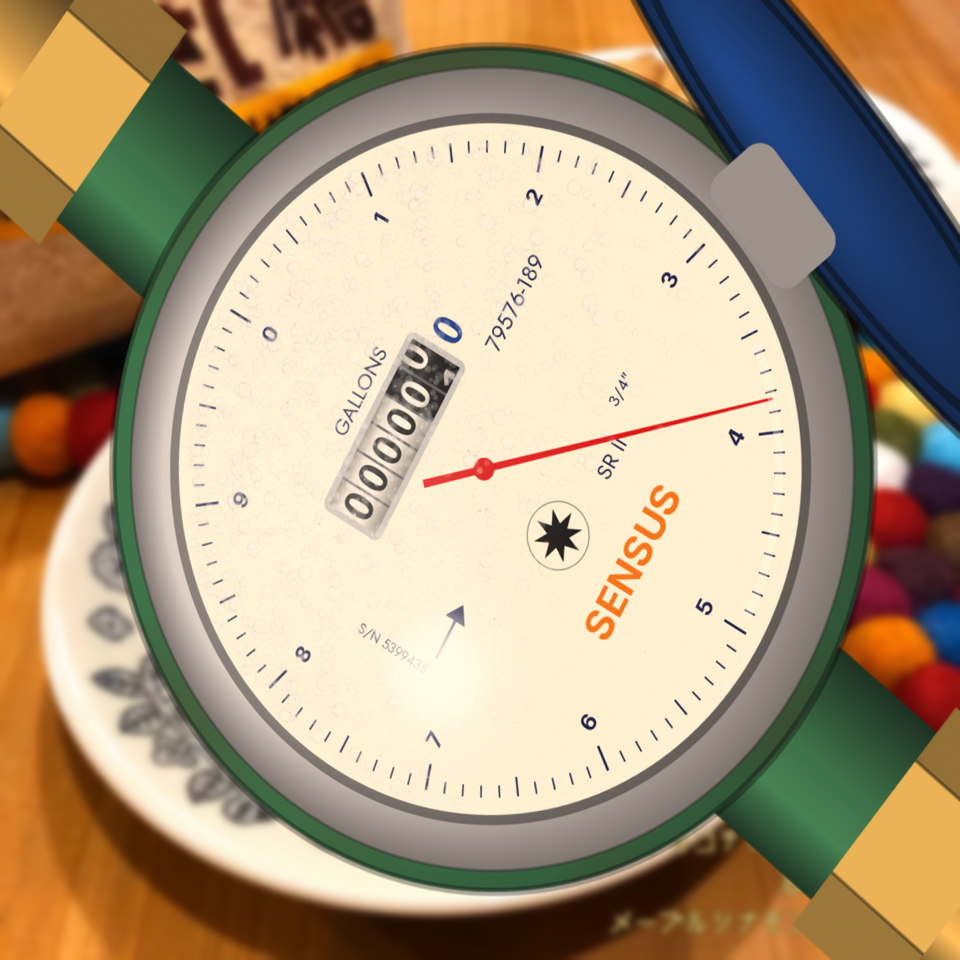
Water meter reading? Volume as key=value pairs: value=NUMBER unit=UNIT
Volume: value=3.8 unit=gal
